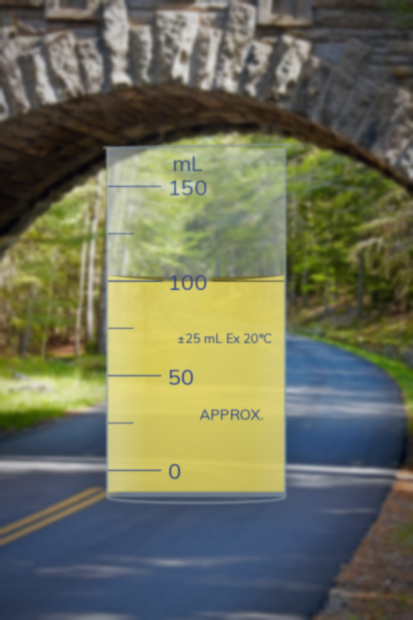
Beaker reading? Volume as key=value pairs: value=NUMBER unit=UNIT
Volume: value=100 unit=mL
